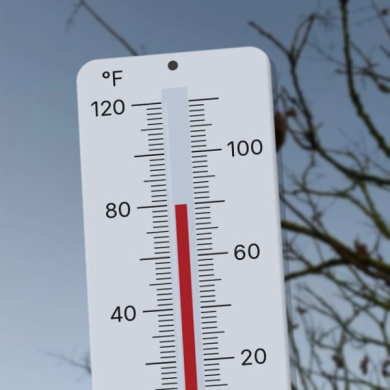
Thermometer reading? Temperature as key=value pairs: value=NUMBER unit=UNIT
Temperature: value=80 unit=°F
